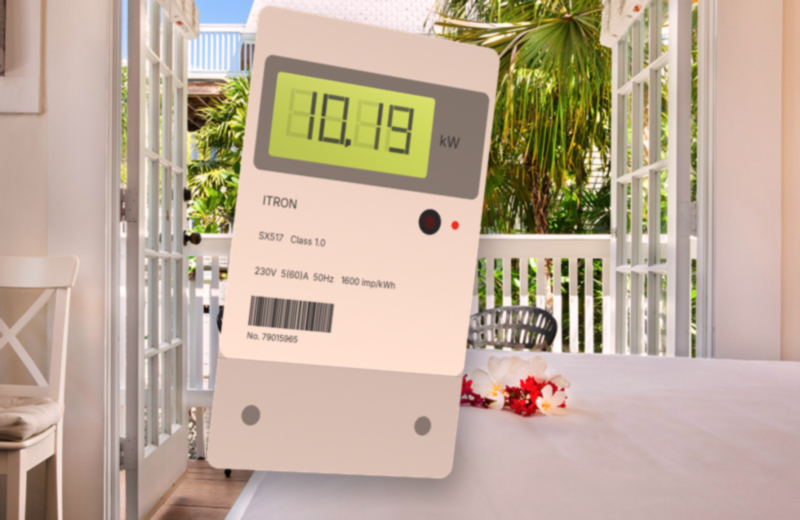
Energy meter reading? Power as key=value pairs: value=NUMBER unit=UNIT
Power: value=10.19 unit=kW
